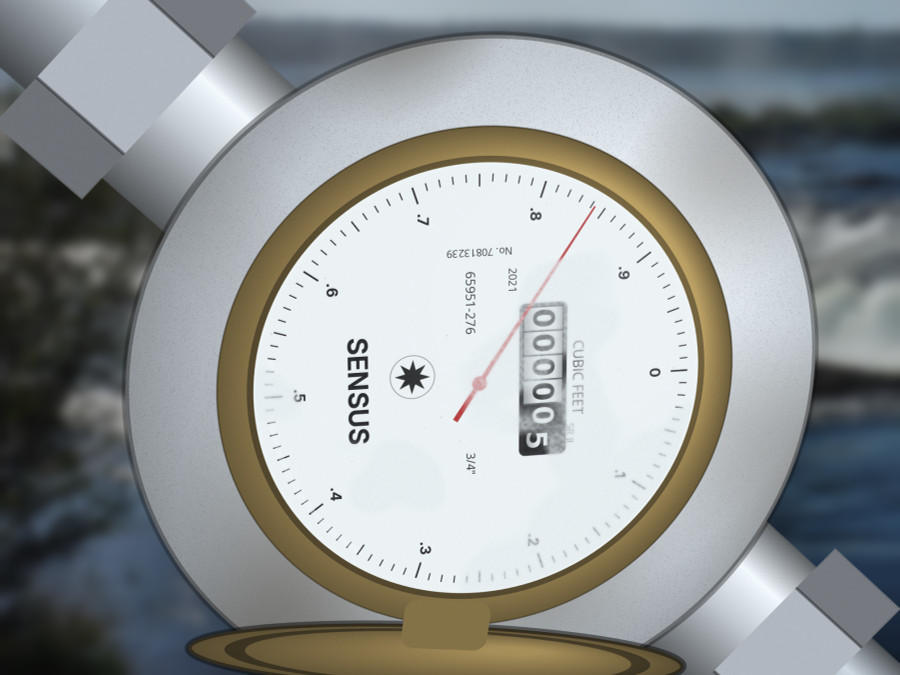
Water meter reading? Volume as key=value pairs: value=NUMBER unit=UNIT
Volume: value=4.84 unit=ft³
